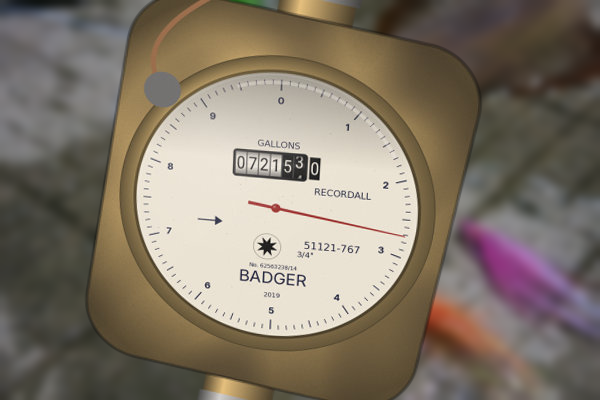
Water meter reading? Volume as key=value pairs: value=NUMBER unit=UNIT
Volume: value=721532.7 unit=gal
